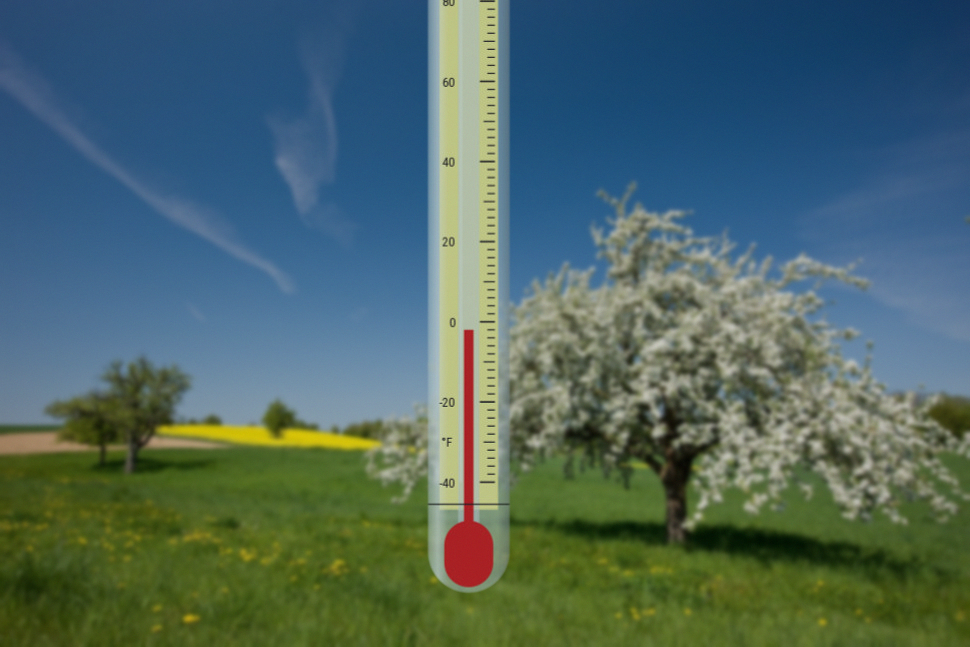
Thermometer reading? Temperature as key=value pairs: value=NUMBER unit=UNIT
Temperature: value=-2 unit=°F
